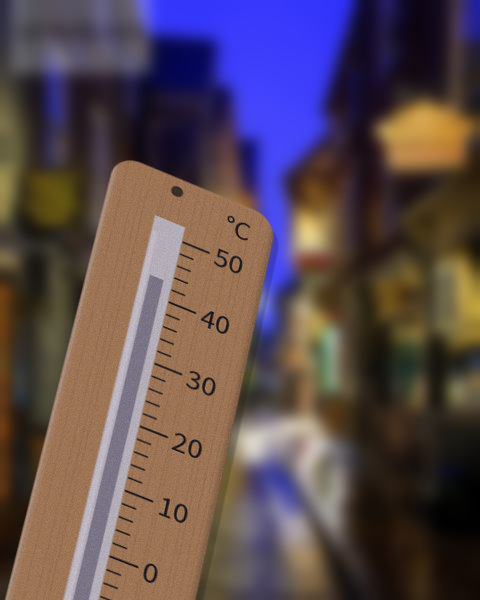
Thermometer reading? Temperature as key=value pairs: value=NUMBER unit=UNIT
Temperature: value=43 unit=°C
